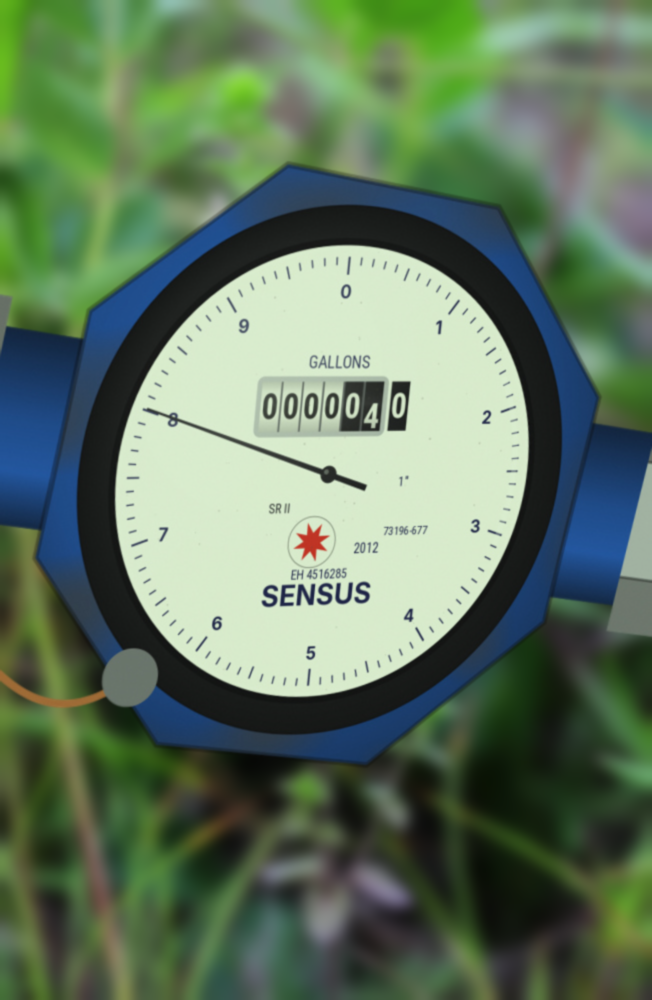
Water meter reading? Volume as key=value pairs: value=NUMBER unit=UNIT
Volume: value=38.0 unit=gal
